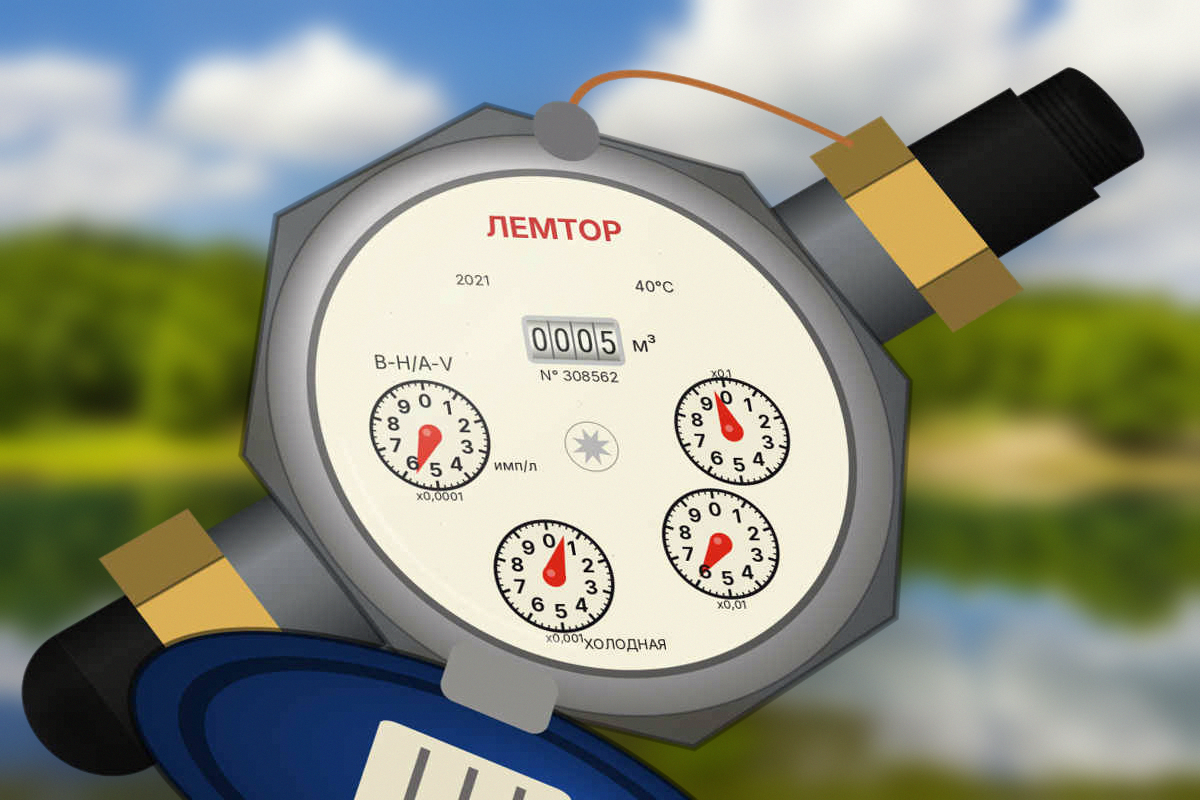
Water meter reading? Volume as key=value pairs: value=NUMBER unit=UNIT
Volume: value=4.9605 unit=m³
